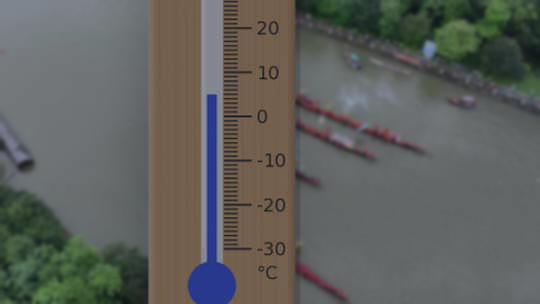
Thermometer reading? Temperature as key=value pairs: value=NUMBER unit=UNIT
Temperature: value=5 unit=°C
